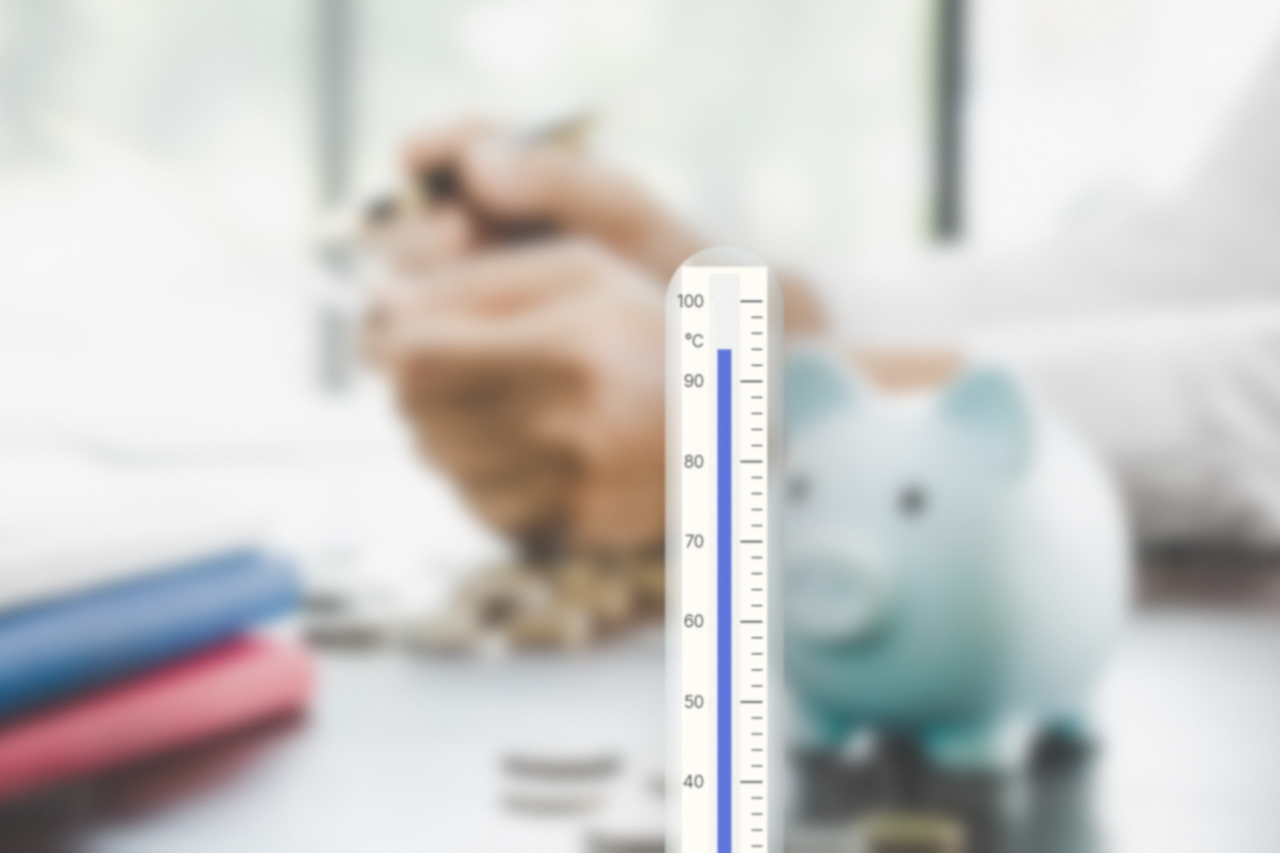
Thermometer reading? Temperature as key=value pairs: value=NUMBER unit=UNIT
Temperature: value=94 unit=°C
